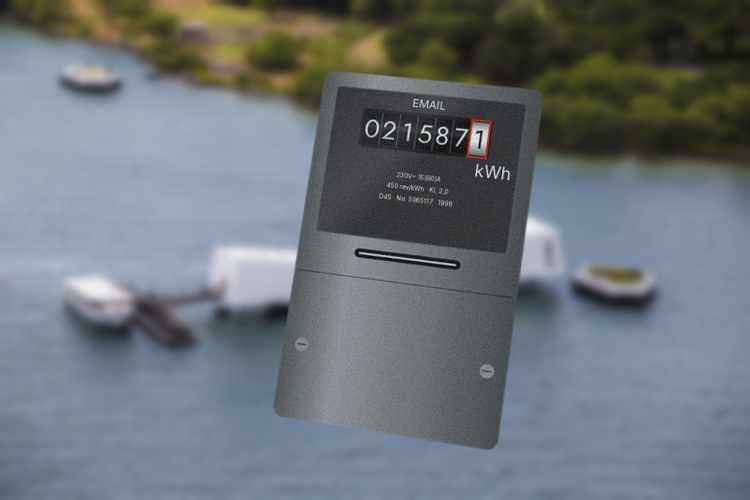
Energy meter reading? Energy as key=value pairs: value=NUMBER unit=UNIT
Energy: value=21587.1 unit=kWh
